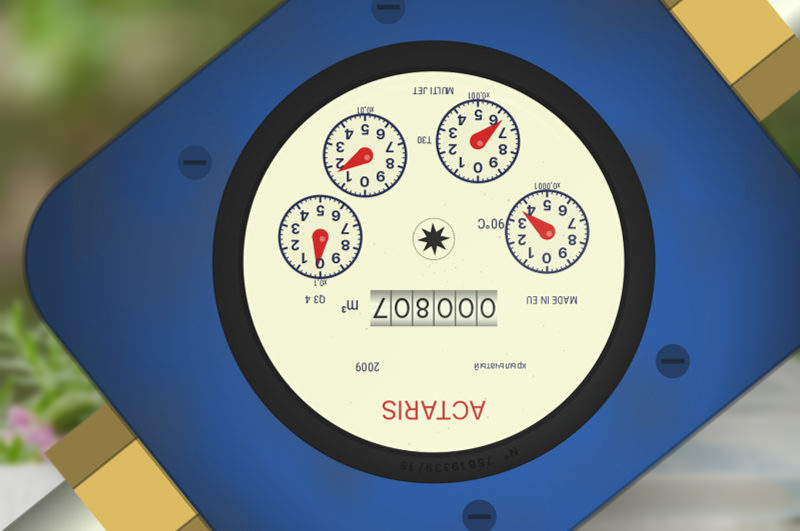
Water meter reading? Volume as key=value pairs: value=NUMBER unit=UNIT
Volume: value=807.0163 unit=m³
